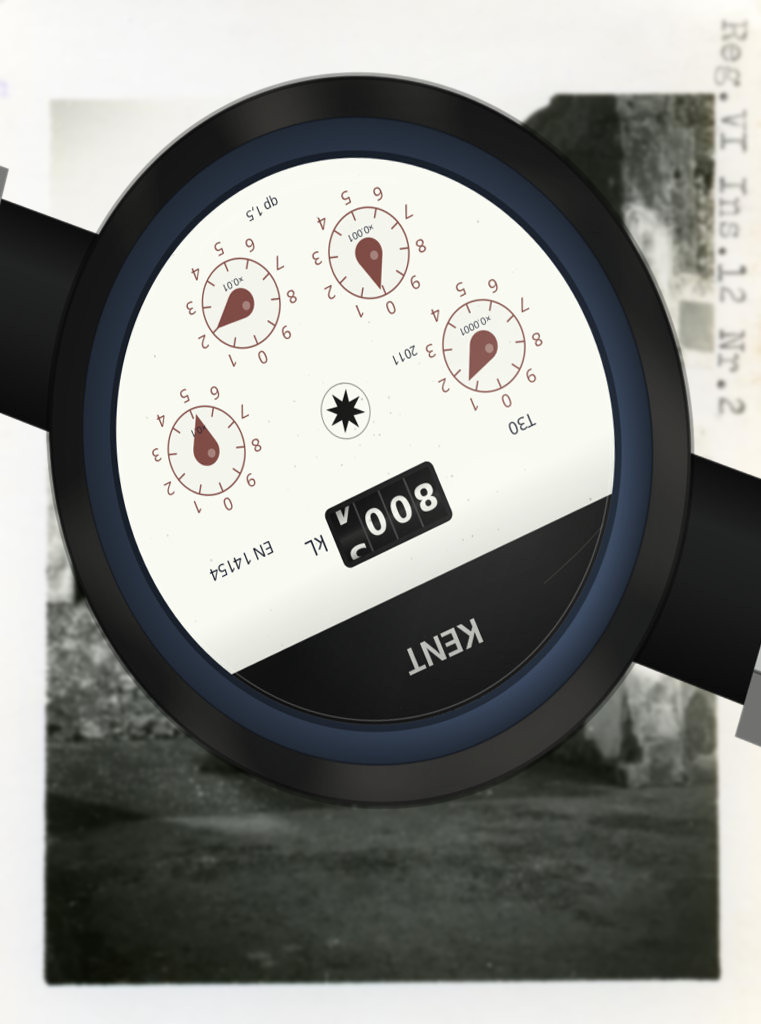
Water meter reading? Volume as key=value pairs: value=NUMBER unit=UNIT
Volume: value=8003.5201 unit=kL
